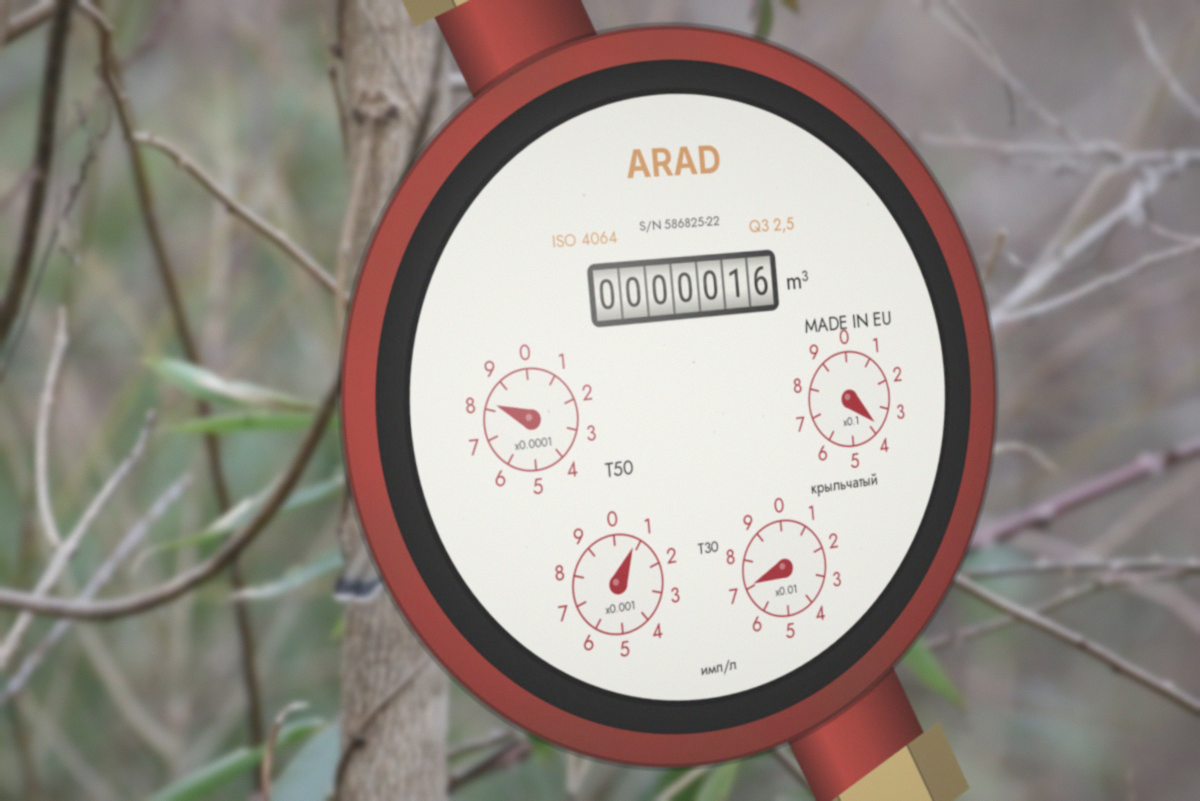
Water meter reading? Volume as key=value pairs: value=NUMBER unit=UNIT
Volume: value=16.3708 unit=m³
